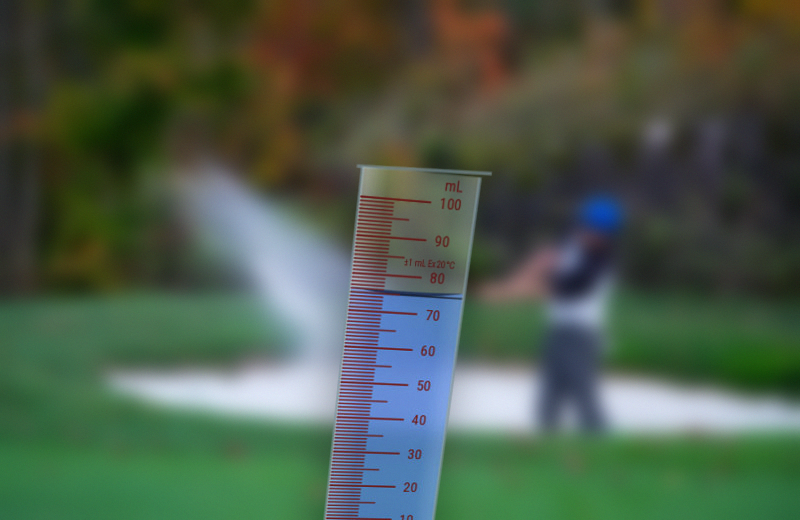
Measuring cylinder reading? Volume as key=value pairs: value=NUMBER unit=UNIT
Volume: value=75 unit=mL
